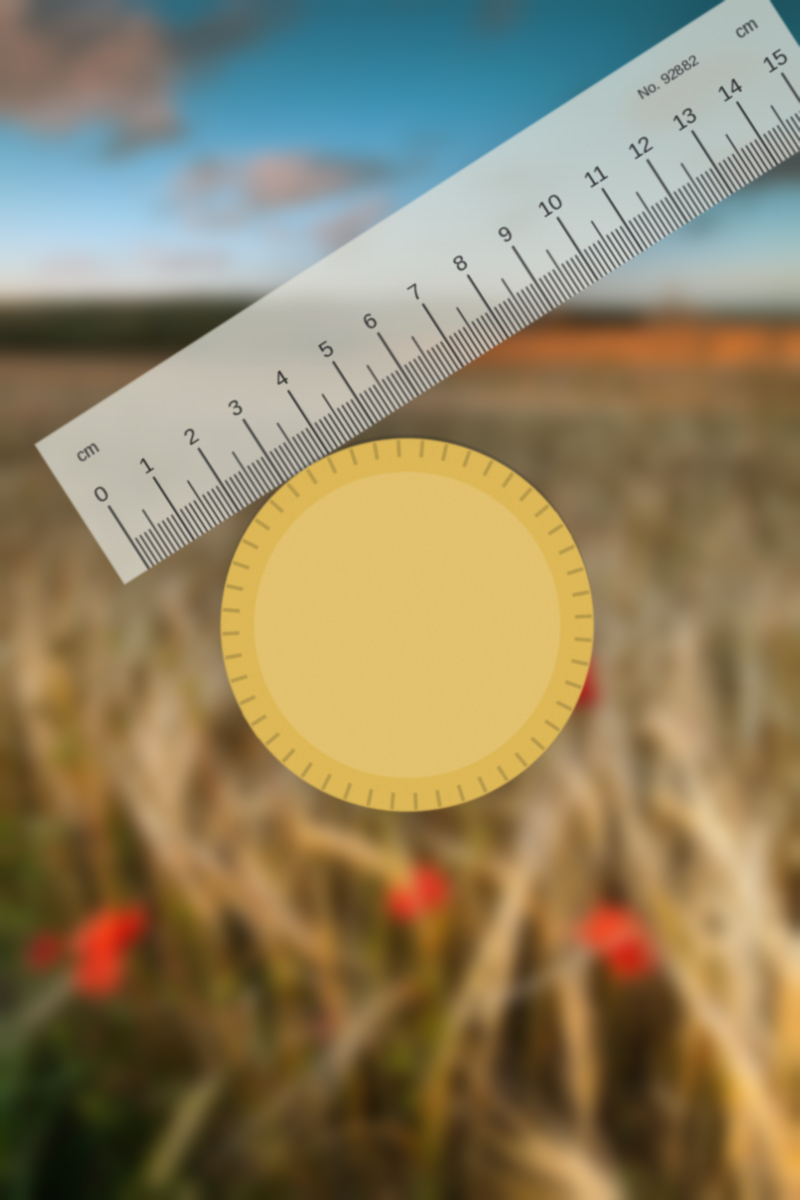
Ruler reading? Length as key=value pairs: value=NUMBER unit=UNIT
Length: value=7 unit=cm
